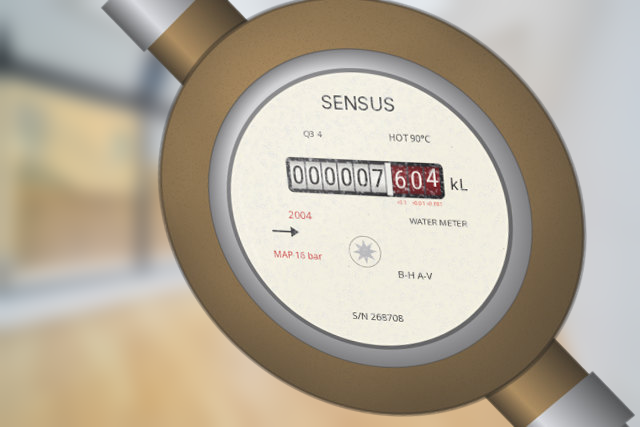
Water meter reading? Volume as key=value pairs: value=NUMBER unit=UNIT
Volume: value=7.604 unit=kL
